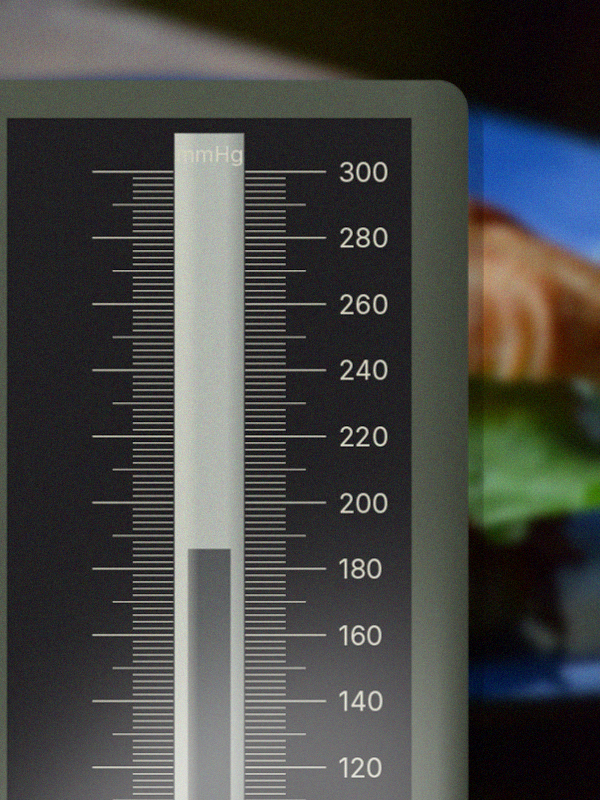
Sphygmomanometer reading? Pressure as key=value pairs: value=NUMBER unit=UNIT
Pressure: value=186 unit=mmHg
